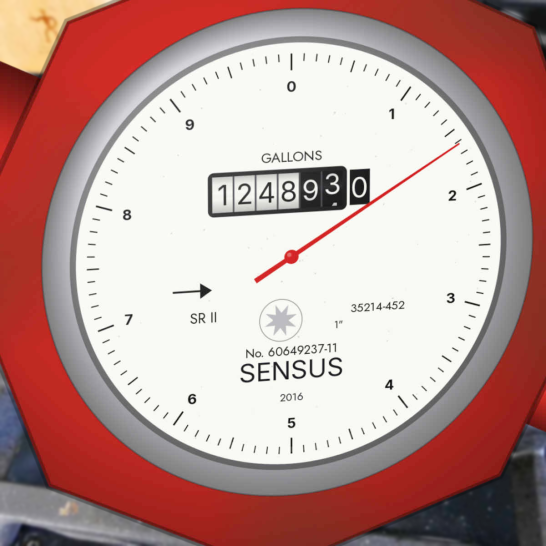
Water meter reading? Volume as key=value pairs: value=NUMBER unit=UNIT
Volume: value=1248931.6 unit=gal
